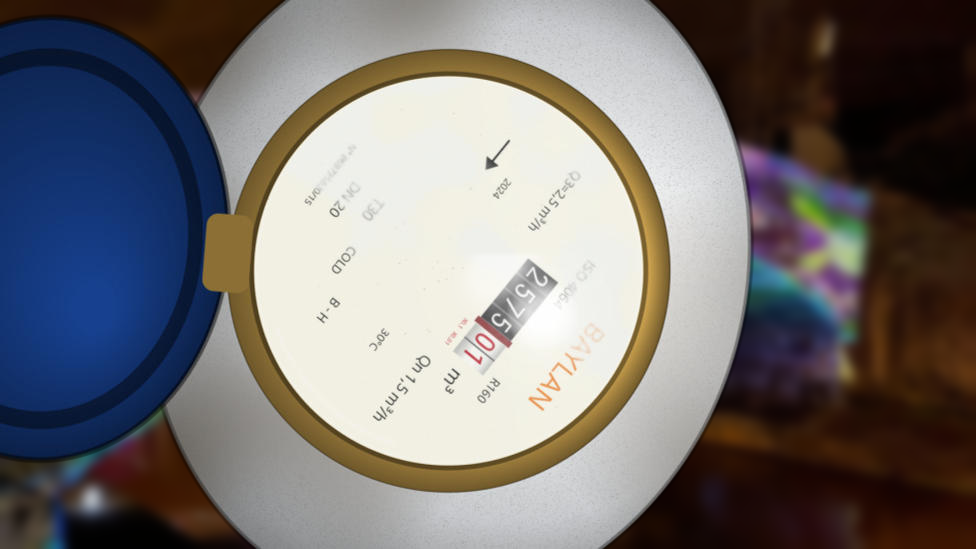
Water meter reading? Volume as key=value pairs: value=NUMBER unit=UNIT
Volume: value=2575.01 unit=m³
